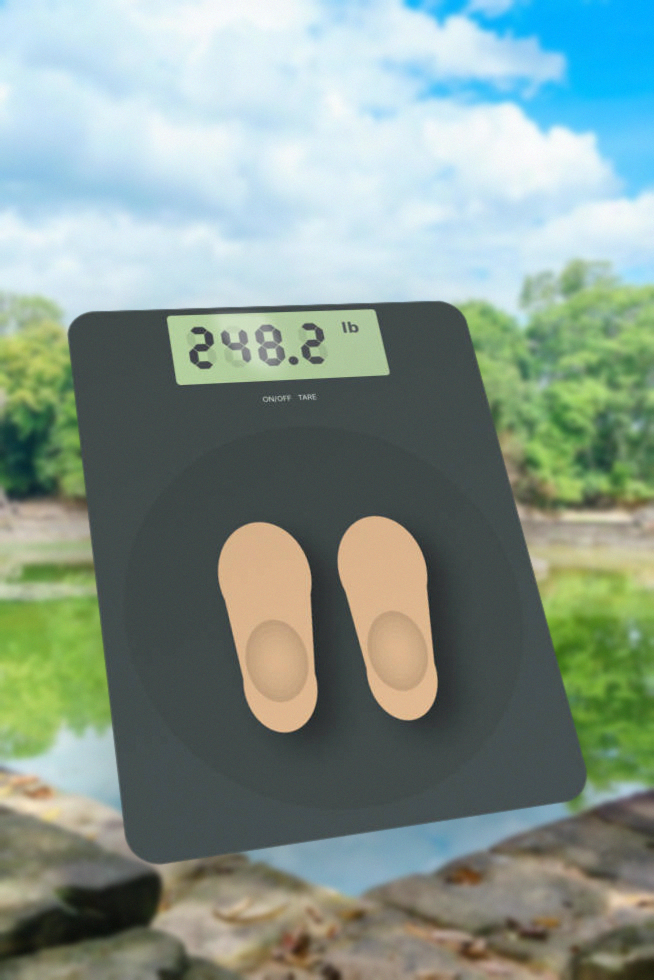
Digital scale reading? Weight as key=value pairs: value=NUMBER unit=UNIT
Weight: value=248.2 unit=lb
